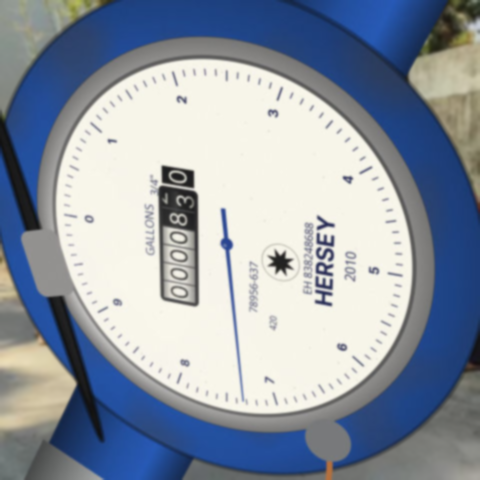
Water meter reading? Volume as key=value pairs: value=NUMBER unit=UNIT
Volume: value=827.3 unit=gal
